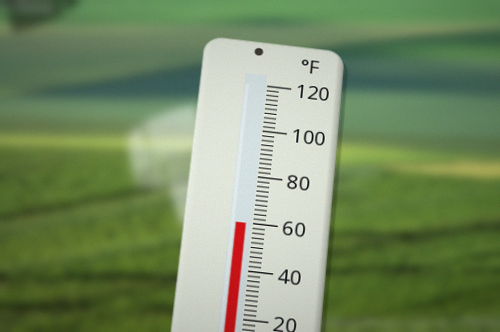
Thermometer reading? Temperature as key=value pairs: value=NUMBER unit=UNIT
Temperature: value=60 unit=°F
